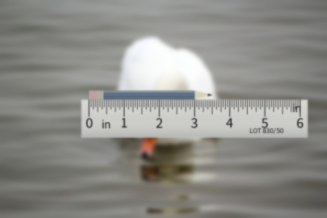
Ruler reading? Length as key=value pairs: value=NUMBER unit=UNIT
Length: value=3.5 unit=in
